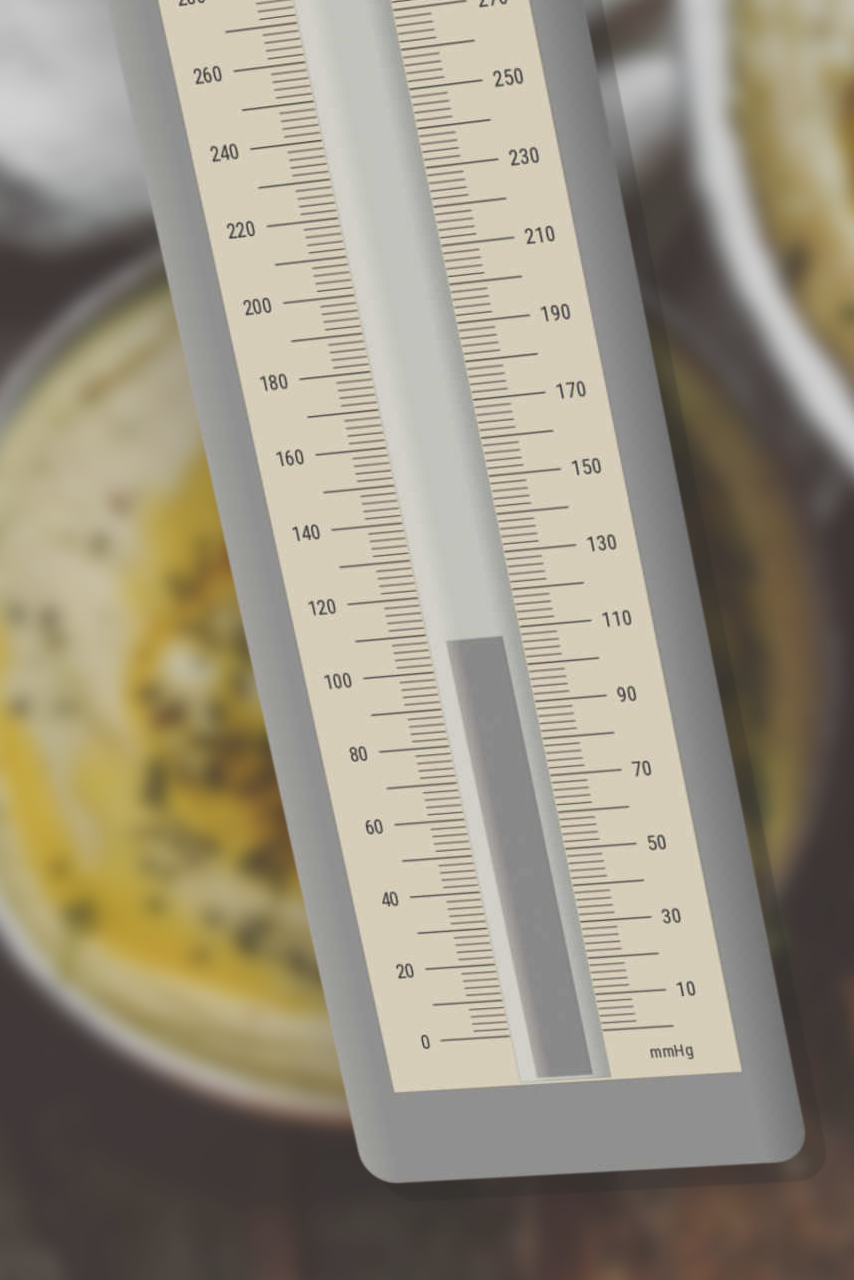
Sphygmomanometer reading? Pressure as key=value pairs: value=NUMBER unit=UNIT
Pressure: value=108 unit=mmHg
